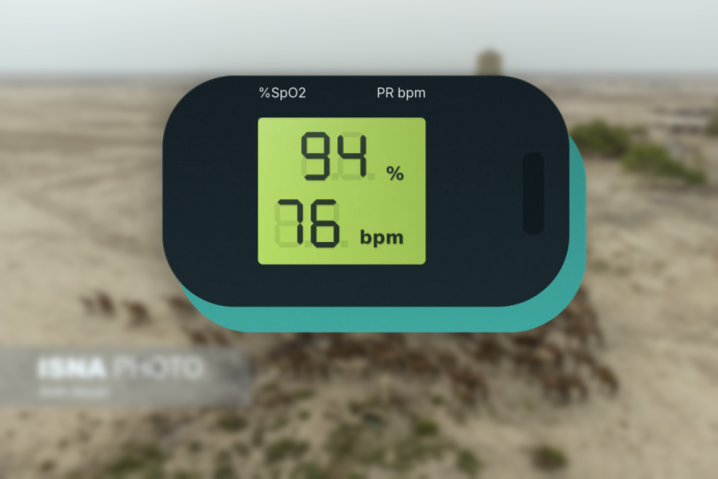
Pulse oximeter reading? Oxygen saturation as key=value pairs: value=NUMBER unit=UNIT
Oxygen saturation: value=94 unit=%
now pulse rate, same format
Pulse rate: value=76 unit=bpm
